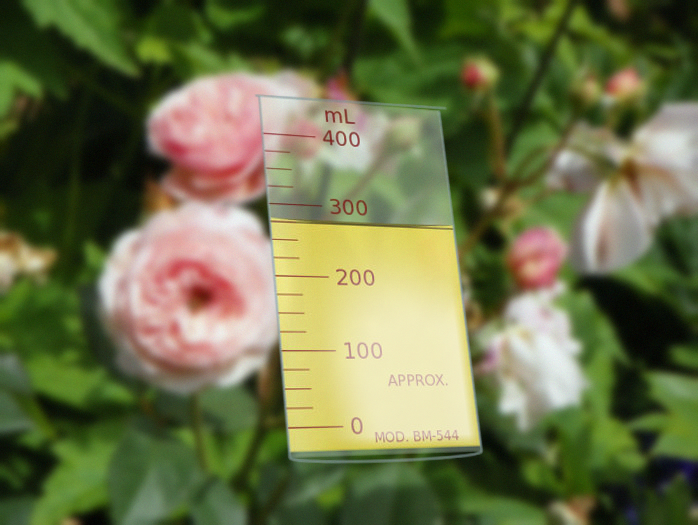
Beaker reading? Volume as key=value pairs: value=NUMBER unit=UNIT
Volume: value=275 unit=mL
